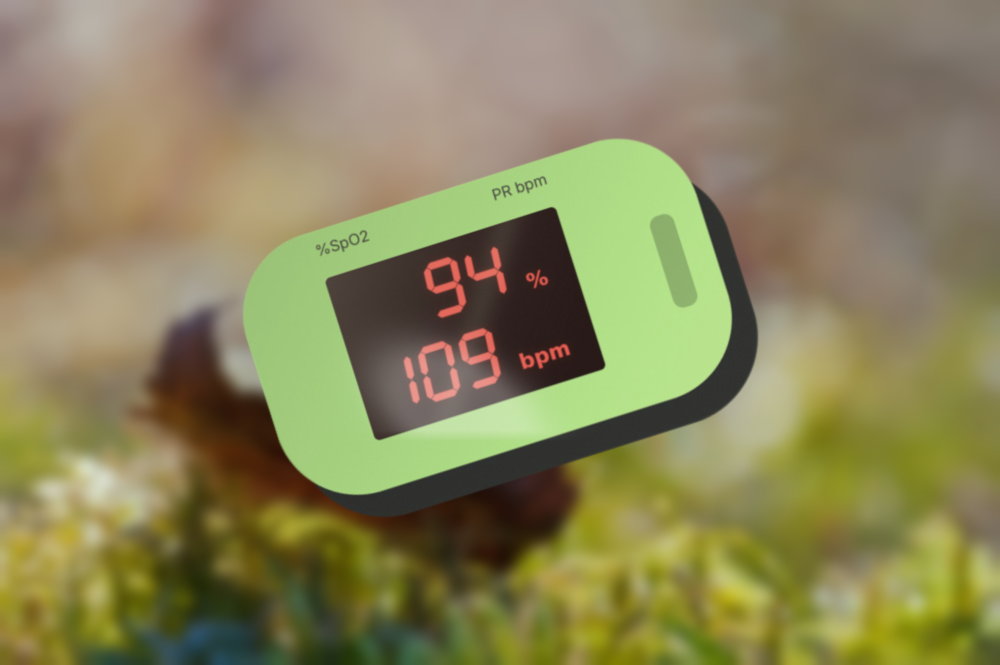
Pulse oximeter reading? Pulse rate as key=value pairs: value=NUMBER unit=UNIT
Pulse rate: value=109 unit=bpm
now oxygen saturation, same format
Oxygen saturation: value=94 unit=%
